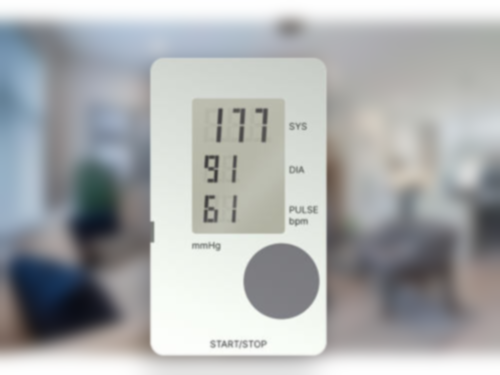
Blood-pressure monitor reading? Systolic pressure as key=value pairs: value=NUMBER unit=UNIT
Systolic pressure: value=177 unit=mmHg
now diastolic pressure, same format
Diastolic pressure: value=91 unit=mmHg
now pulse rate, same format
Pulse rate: value=61 unit=bpm
